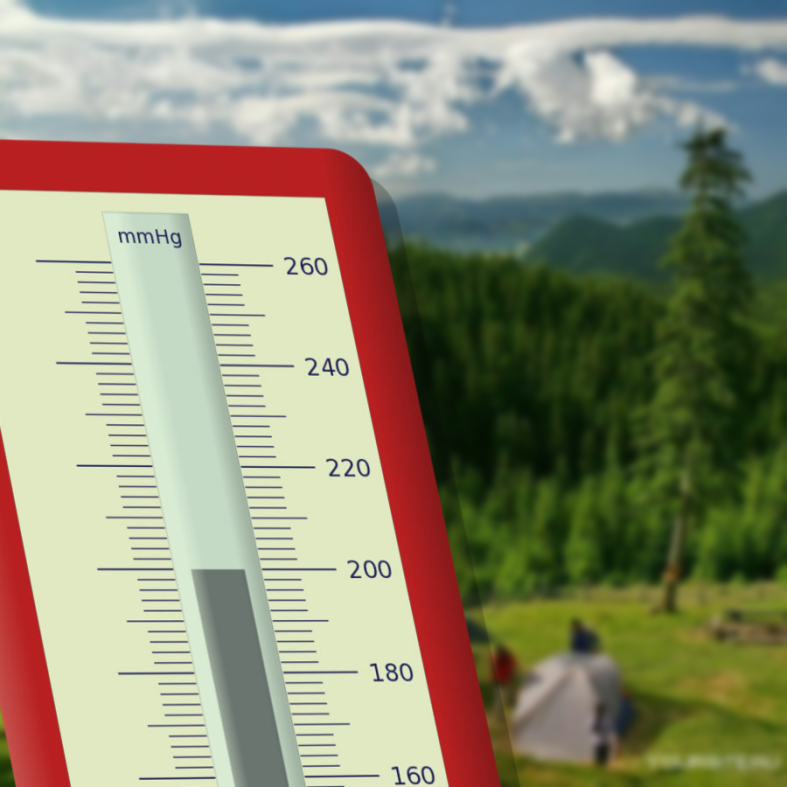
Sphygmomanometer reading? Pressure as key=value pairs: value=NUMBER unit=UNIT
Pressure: value=200 unit=mmHg
